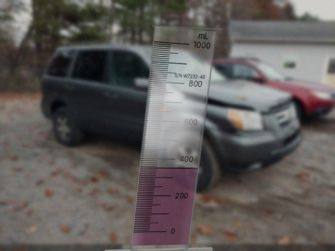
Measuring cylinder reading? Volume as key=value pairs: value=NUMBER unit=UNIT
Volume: value=350 unit=mL
